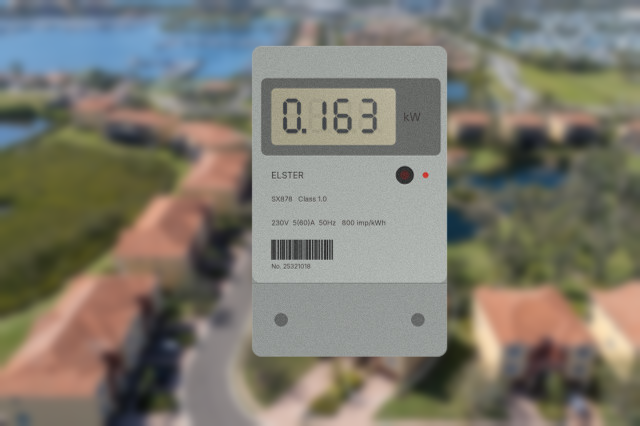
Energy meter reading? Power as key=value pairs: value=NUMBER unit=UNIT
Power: value=0.163 unit=kW
